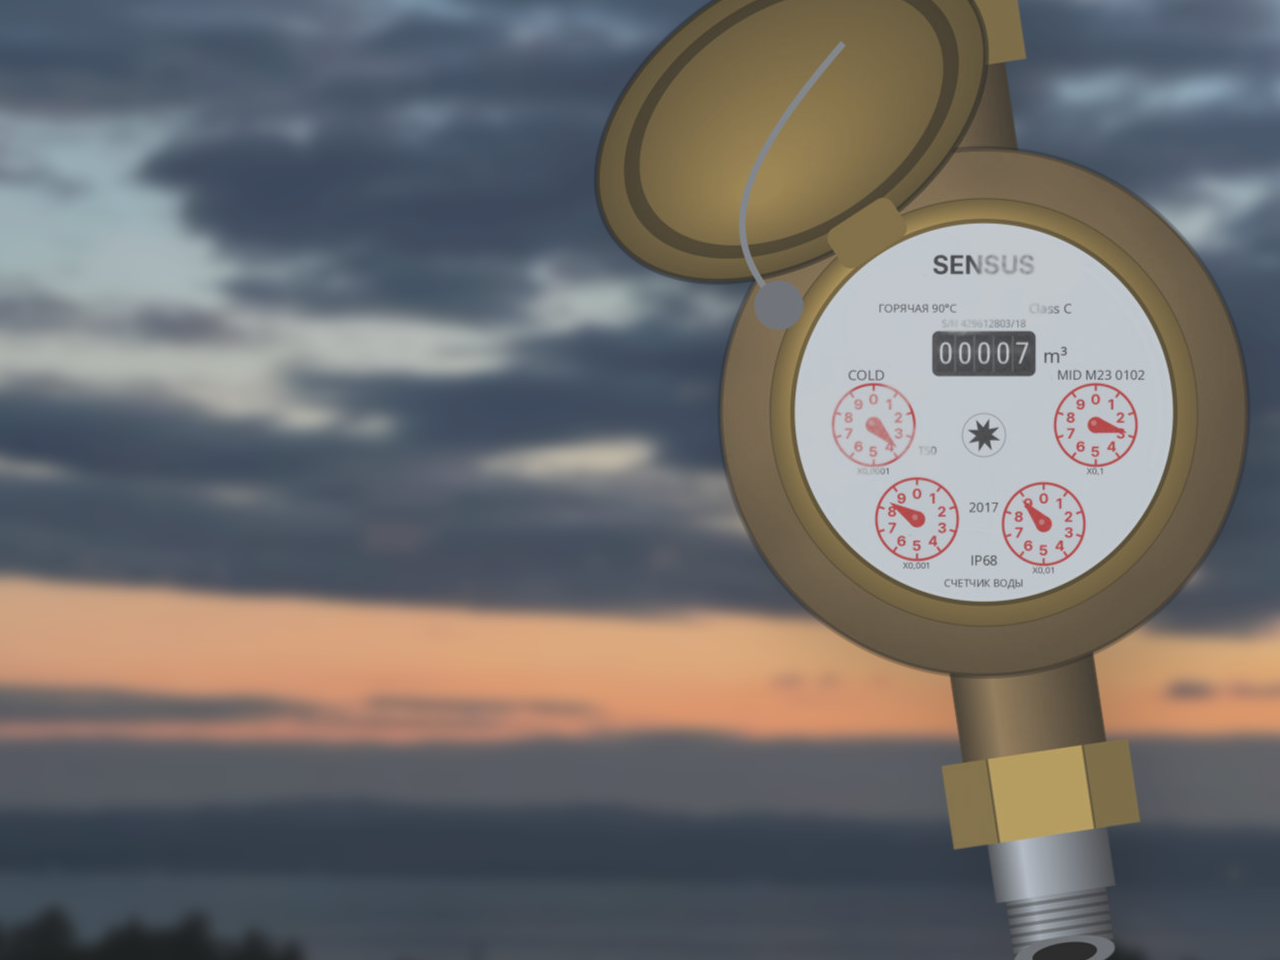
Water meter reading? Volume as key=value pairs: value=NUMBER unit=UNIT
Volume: value=7.2883 unit=m³
